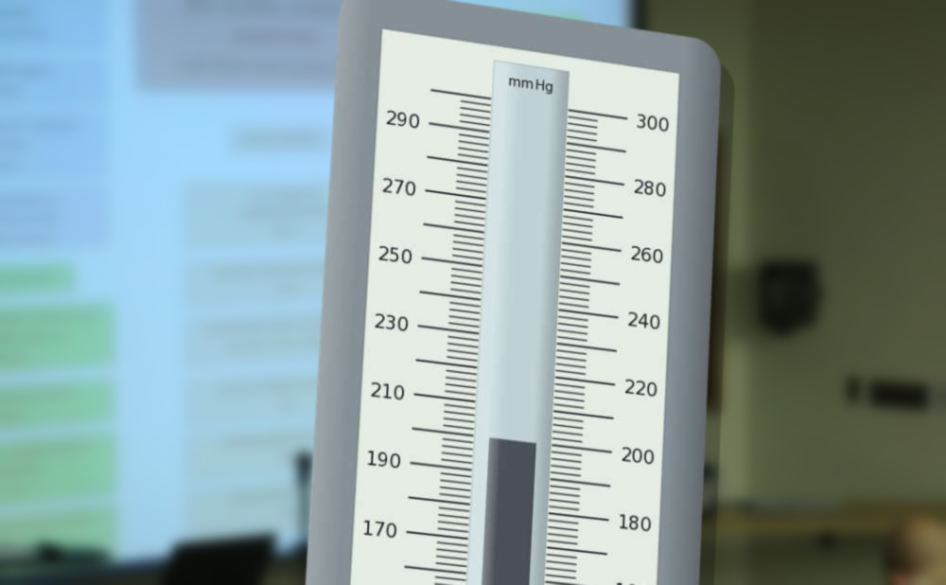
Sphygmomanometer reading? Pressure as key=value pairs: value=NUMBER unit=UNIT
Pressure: value=200 unit=mmHg
